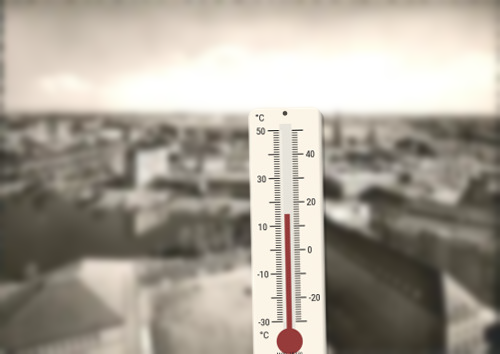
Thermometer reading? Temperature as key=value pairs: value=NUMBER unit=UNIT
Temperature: value=15 unit=°C
